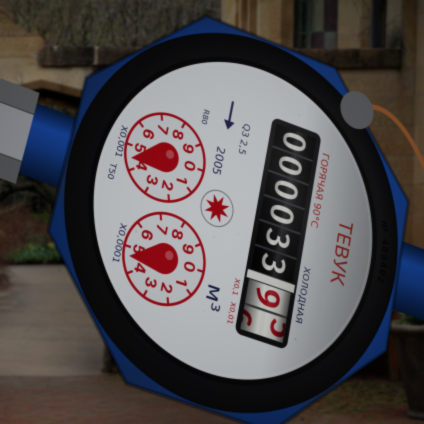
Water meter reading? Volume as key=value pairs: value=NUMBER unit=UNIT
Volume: value=33.9544 unit=m³
